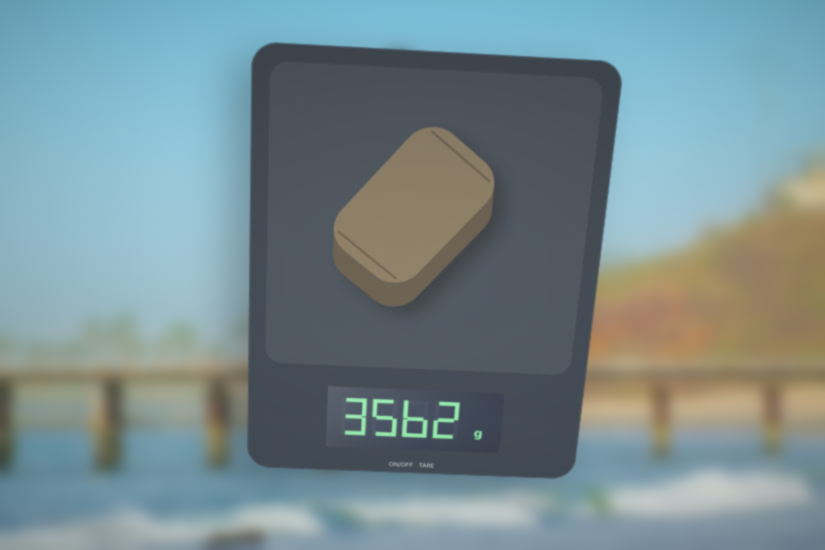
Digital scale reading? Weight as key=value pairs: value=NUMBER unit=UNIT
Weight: value=3562 unit=g
